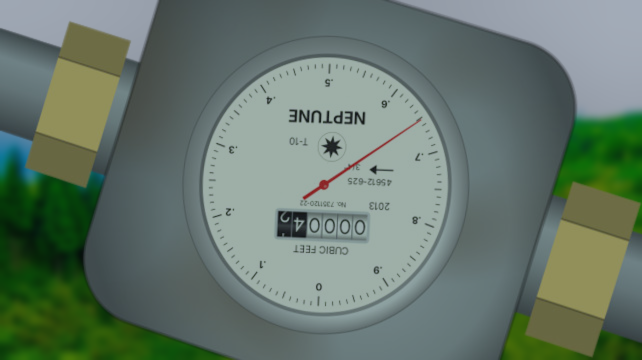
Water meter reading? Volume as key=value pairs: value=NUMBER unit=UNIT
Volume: value=41.65 unit=ft³
